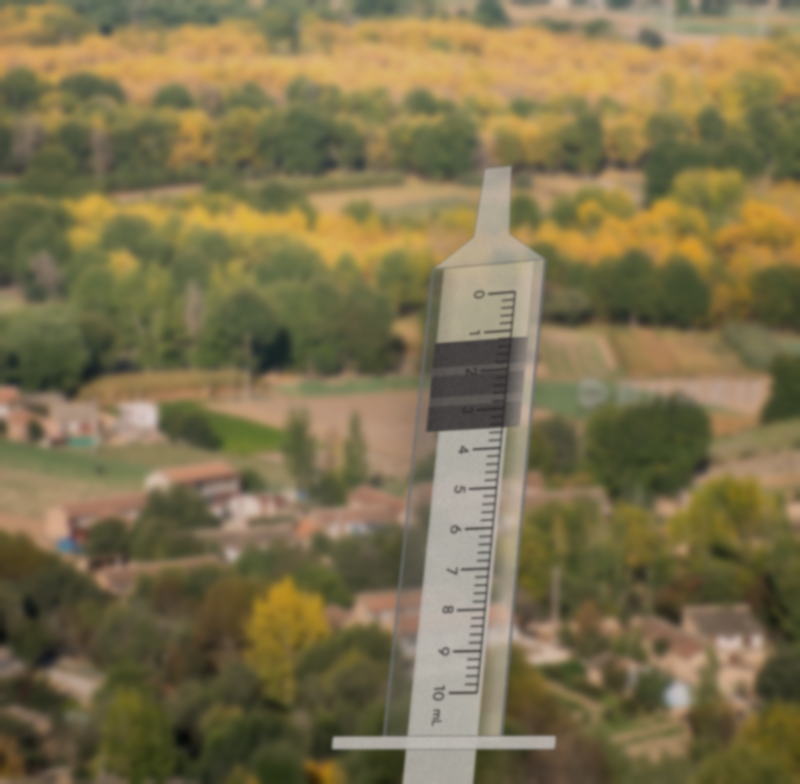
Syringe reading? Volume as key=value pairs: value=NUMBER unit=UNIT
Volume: value=1.2 unit=mL
